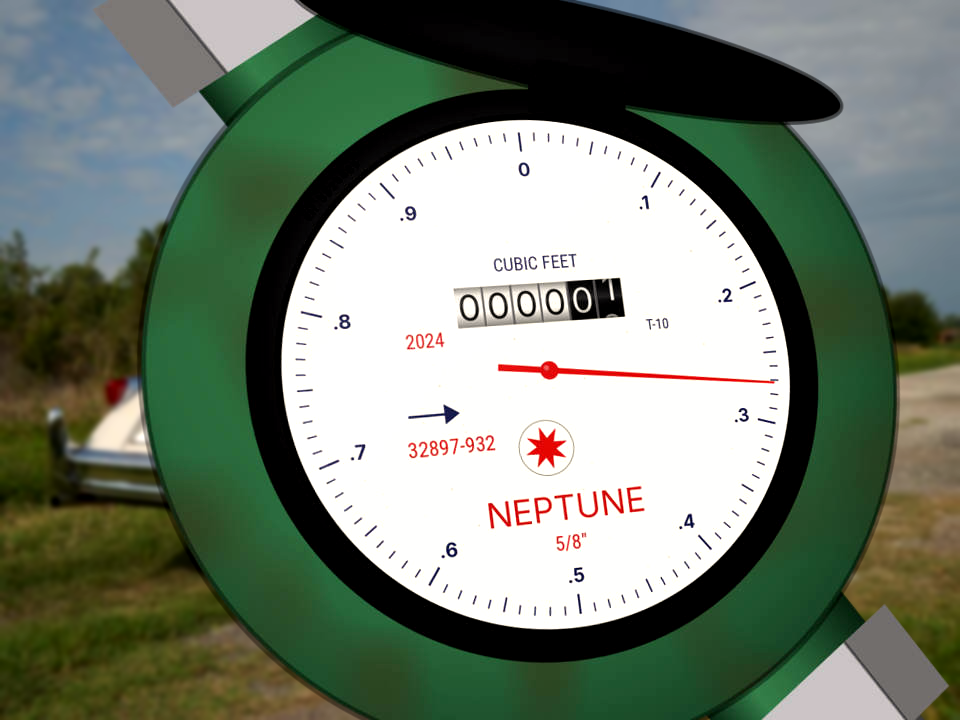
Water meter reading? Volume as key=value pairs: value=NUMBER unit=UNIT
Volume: value=1.27 unit=ft³
